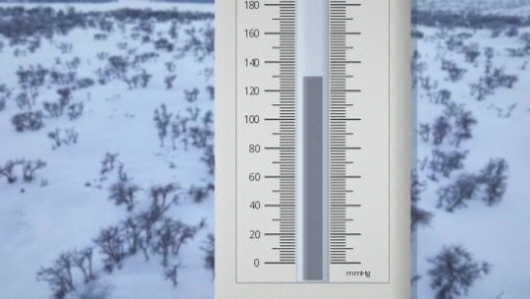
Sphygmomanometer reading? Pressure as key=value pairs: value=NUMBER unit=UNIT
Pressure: value=130 unit=mmHg
